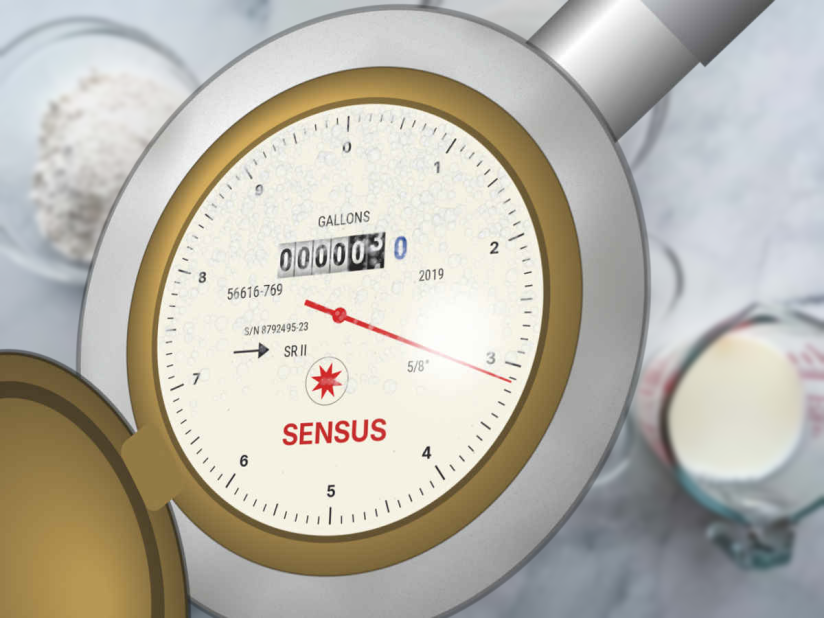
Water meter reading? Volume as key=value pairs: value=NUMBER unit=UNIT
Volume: value=33.1 unit=gal
